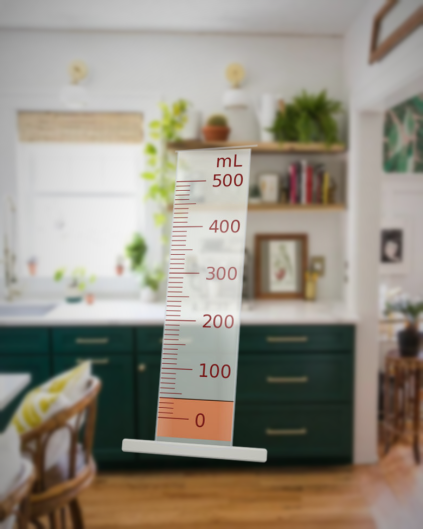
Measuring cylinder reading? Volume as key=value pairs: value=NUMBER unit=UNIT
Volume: value=40 unit=mL
